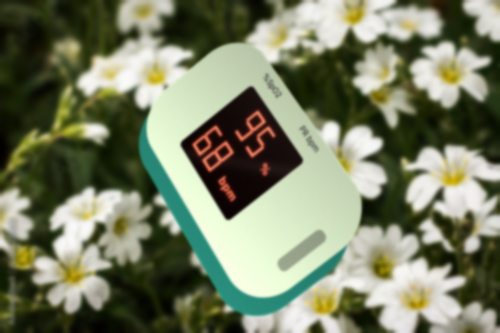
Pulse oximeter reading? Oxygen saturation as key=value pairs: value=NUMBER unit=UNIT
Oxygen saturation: value=95 unit=%
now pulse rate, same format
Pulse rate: value=68 unit=bpm
